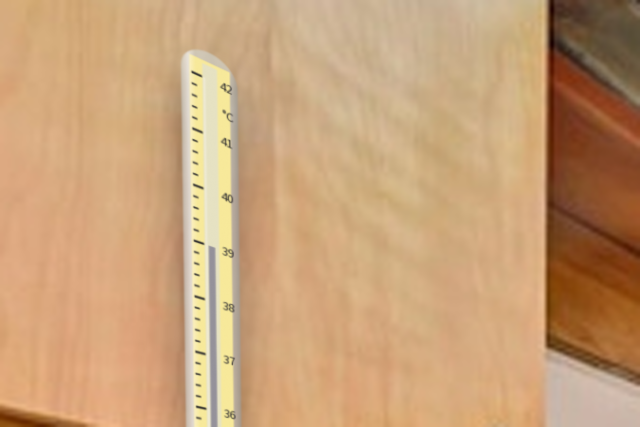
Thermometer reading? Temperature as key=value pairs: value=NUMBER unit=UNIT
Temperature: value=39 unit=°C
